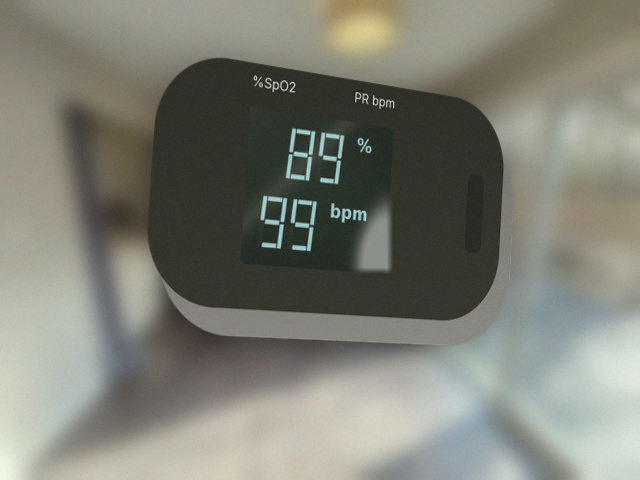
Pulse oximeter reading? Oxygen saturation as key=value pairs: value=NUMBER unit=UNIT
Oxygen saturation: value=89 unit=%
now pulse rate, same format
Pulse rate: value=99 unit=bpm
